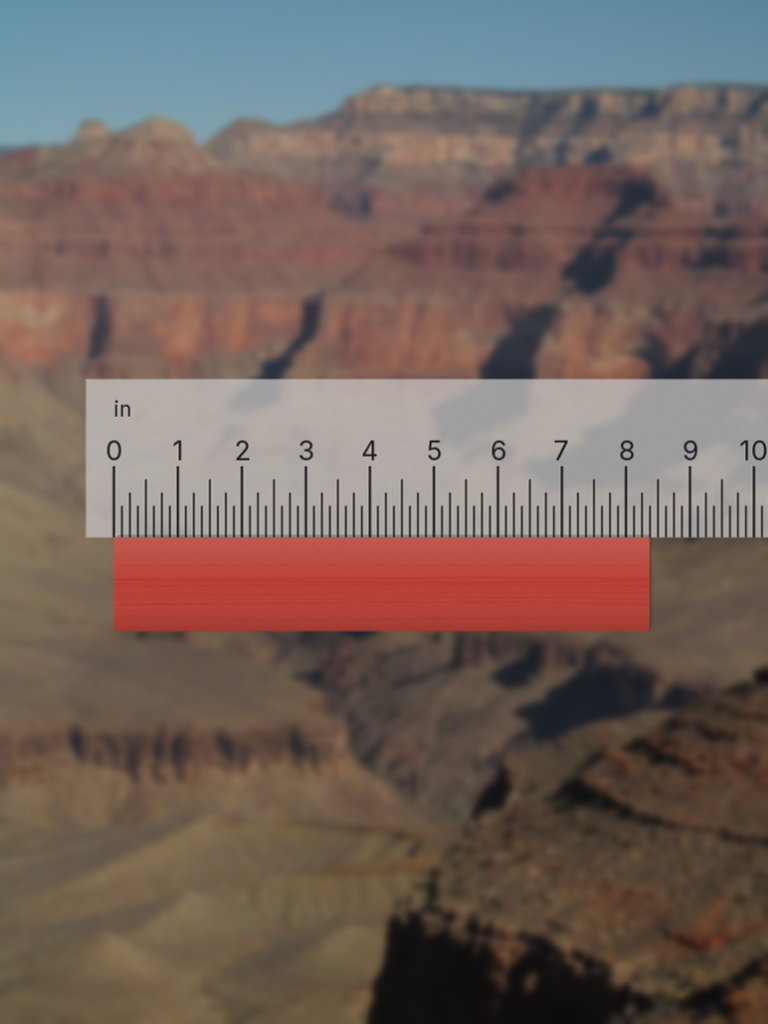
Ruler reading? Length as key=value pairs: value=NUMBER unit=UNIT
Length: value=8.375 unit=in
